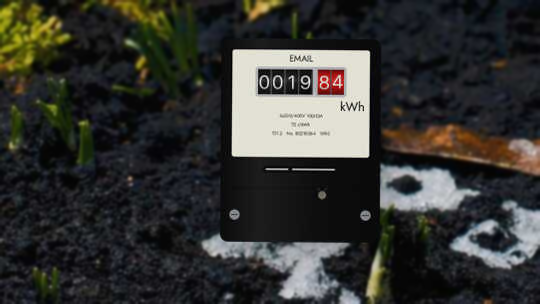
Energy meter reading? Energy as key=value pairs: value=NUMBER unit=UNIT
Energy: value=19.84 unit=kWh
